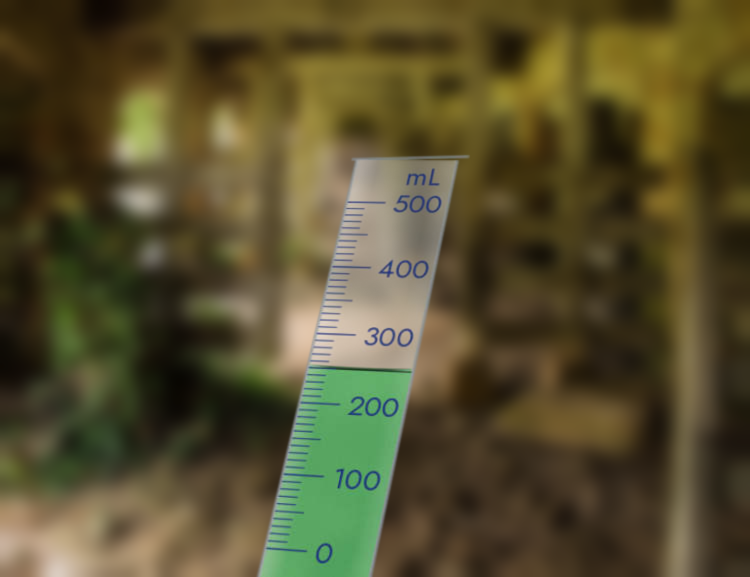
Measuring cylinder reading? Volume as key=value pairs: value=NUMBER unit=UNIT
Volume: value=250 unit=mL
